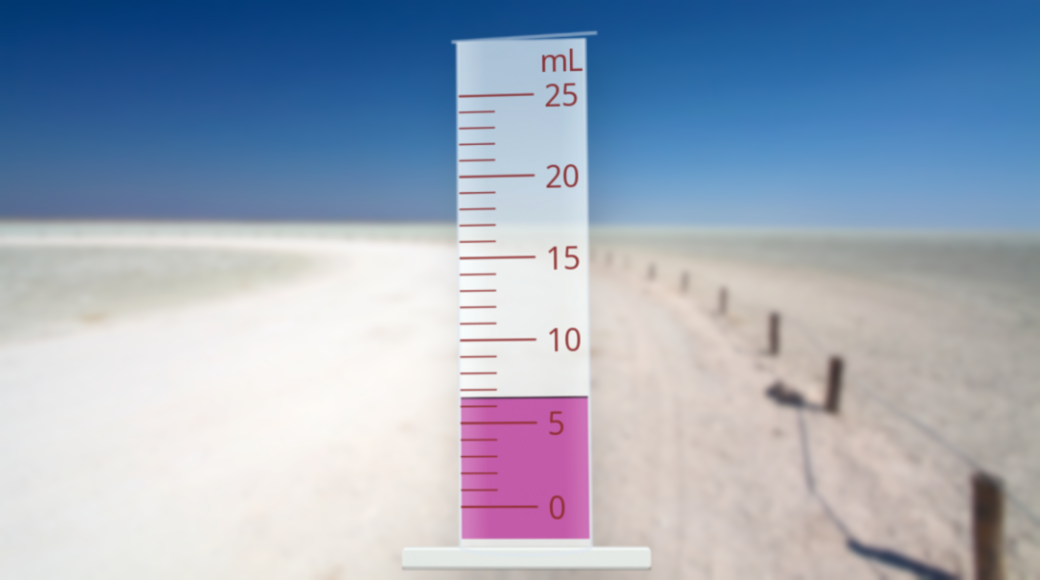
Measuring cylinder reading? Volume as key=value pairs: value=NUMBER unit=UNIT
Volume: value=6.5 unit=mL
